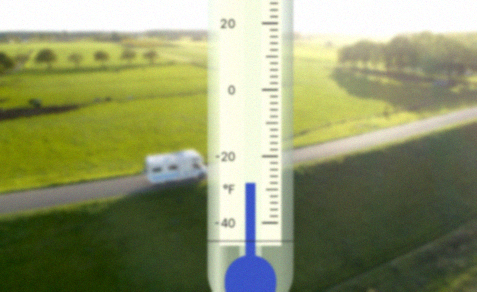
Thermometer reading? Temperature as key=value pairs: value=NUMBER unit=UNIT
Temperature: value=-28 unit=°F
